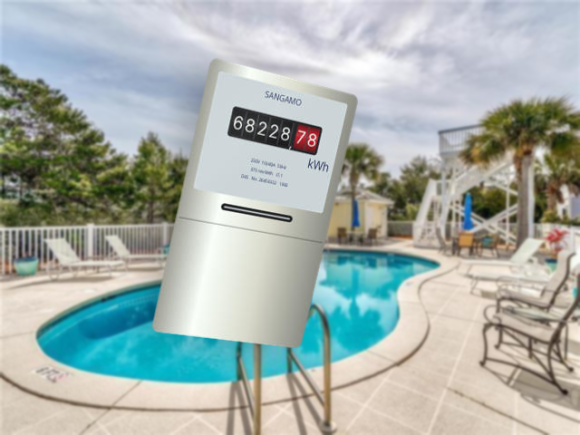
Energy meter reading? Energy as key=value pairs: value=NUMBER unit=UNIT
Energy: value=68228.78 unit=kWh
